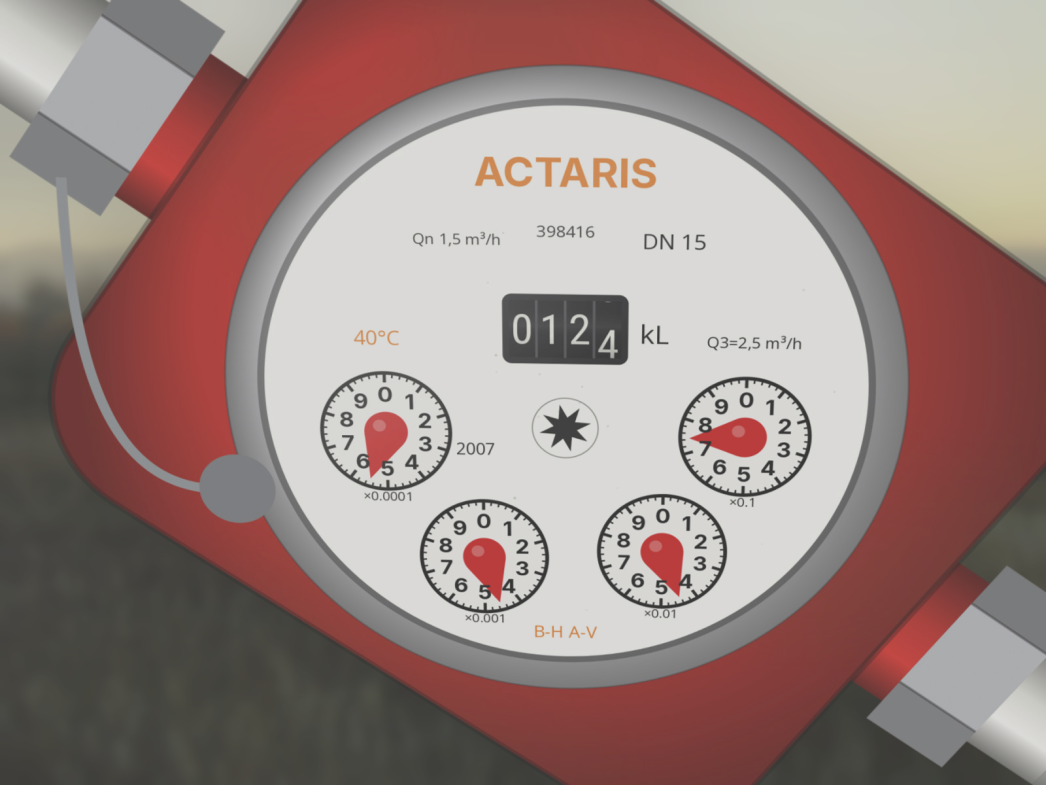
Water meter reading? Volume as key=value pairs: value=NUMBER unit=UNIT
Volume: value=123.7445 unit=kL
